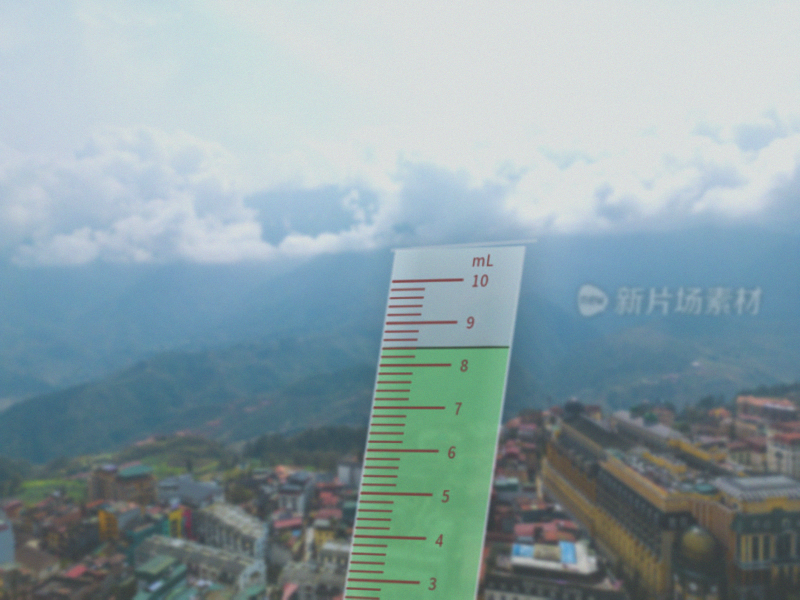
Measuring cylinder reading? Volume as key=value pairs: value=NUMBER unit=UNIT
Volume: value=8.4 unit=mL
